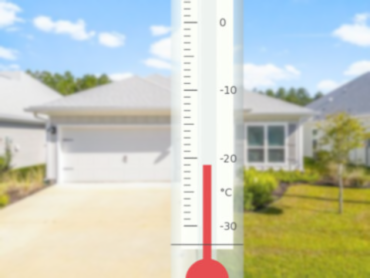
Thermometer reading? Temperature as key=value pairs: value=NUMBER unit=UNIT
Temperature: value=-21 unit=°C
